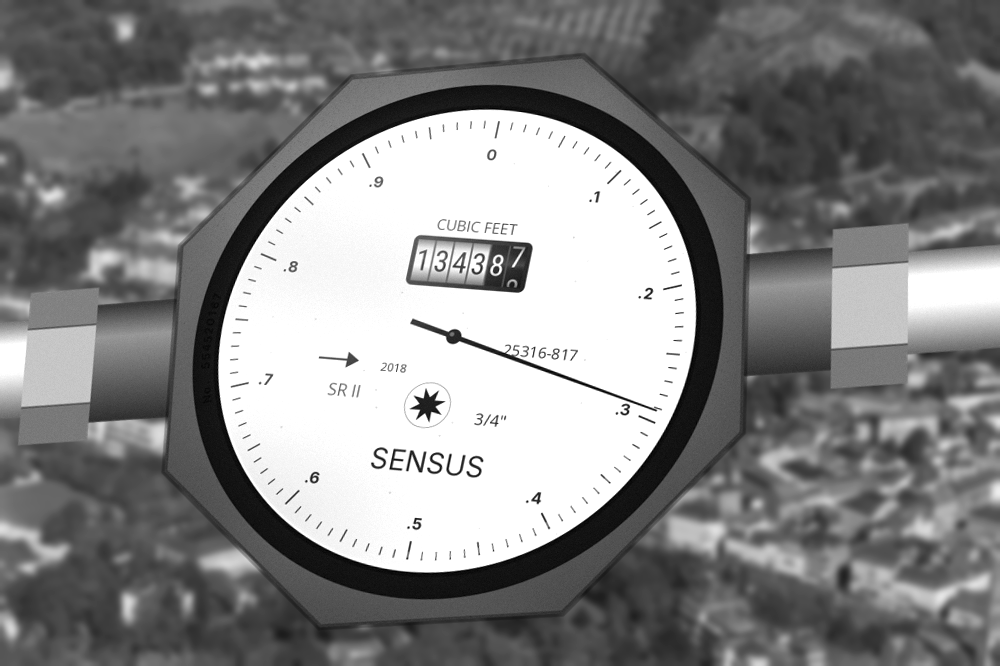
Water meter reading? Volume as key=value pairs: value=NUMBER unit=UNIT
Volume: value=134387.29 unit=ft³
